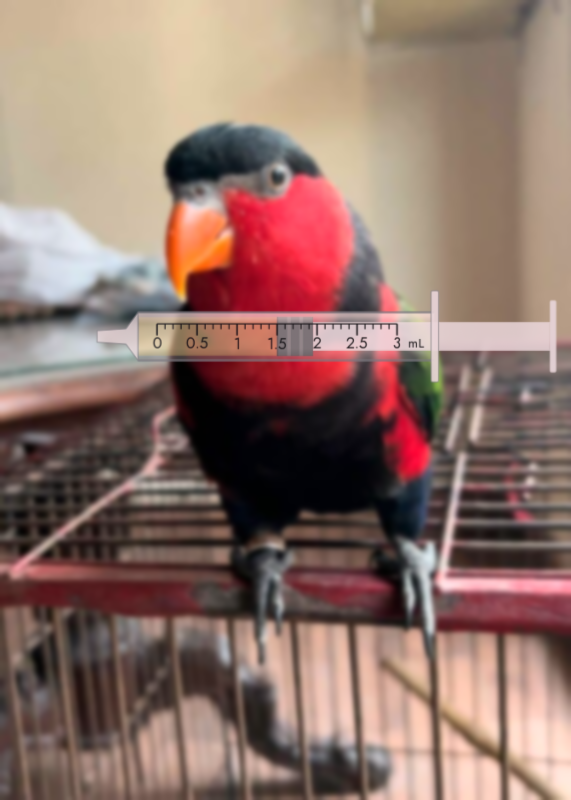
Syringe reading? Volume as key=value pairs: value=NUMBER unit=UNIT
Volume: value=1.5 unit=mL
